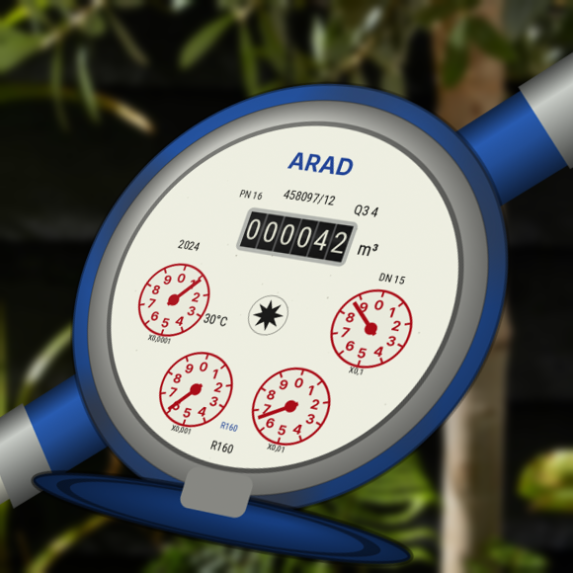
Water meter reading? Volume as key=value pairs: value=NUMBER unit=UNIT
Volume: value=42.8661 unit=m³
